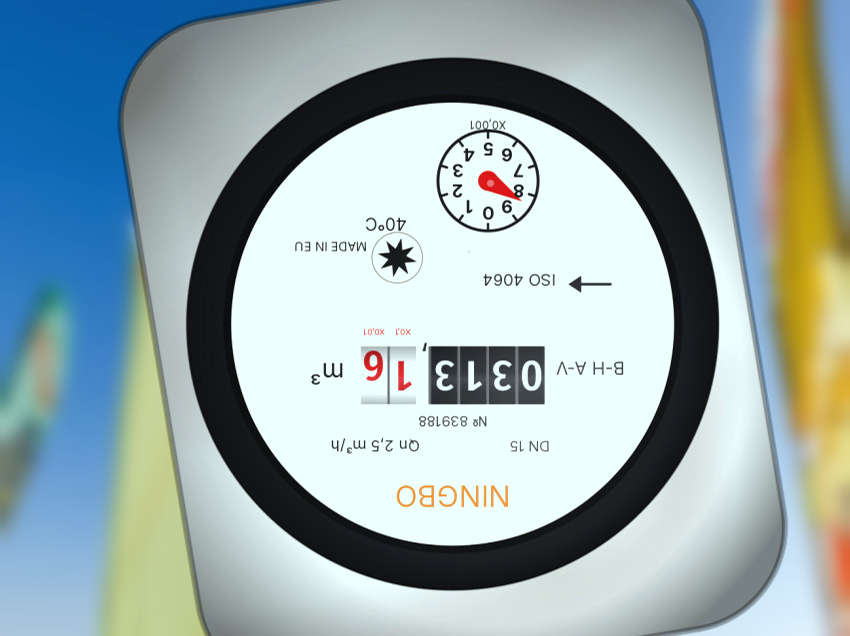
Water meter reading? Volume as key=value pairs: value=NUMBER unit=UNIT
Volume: value=313.158 unit=m³
